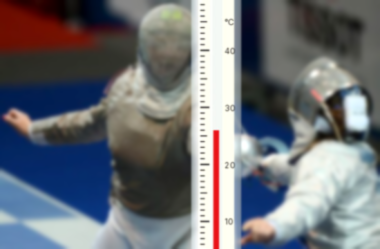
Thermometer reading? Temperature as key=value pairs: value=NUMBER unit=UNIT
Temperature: value=26 unit=°C
